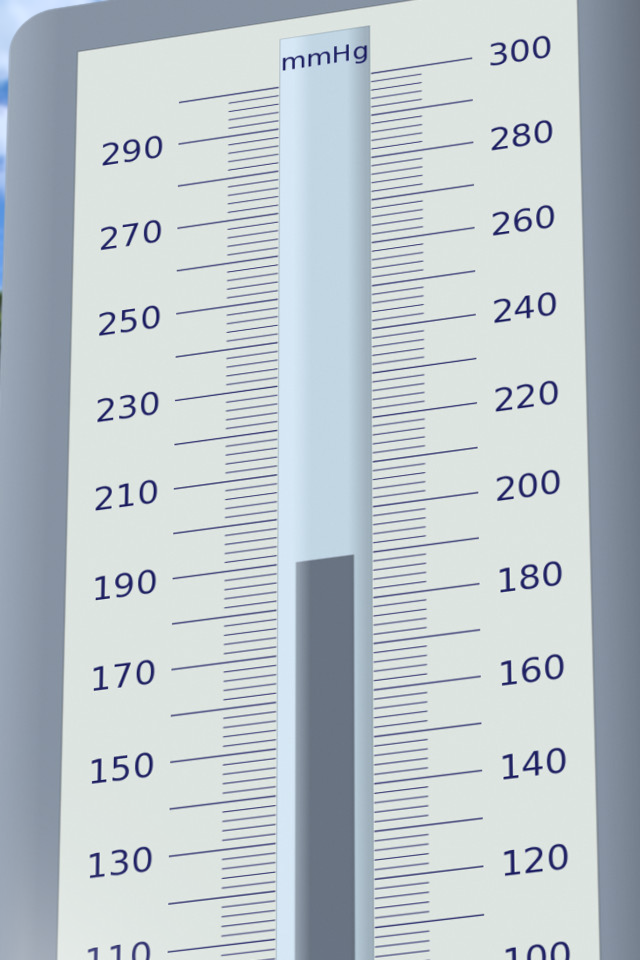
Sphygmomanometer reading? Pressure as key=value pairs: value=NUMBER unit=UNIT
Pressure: value=190 unit=mmHg
